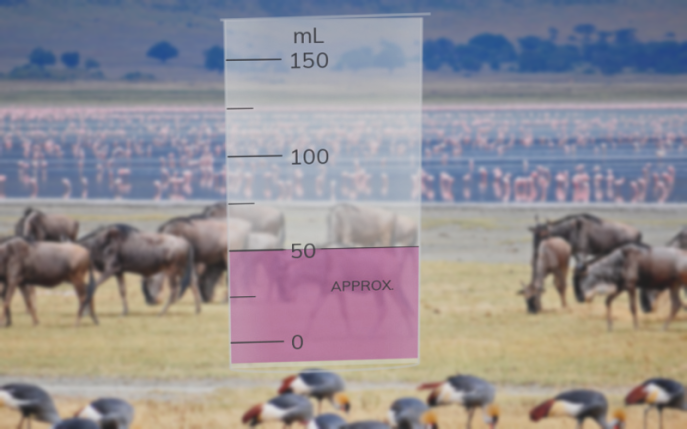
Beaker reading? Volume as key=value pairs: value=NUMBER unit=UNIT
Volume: value=50 unit=mL
